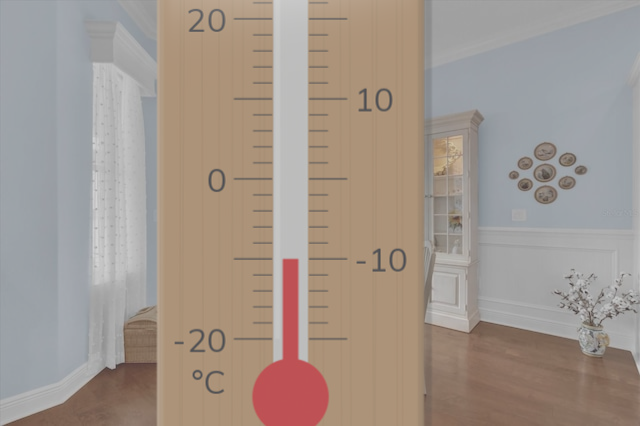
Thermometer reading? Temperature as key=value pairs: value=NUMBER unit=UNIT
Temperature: value=-10 unit=°C
